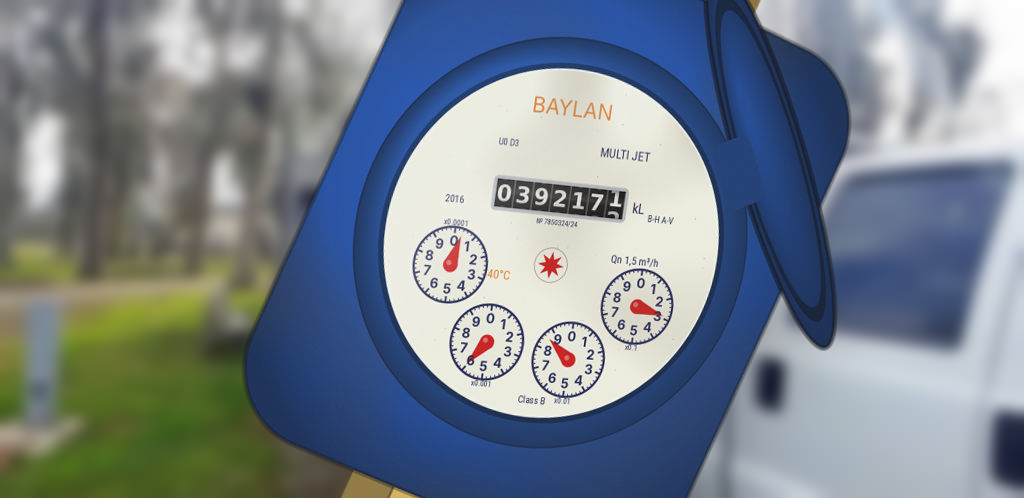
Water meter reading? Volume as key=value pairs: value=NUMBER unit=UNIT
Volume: value=392171.2860 unit=kL
